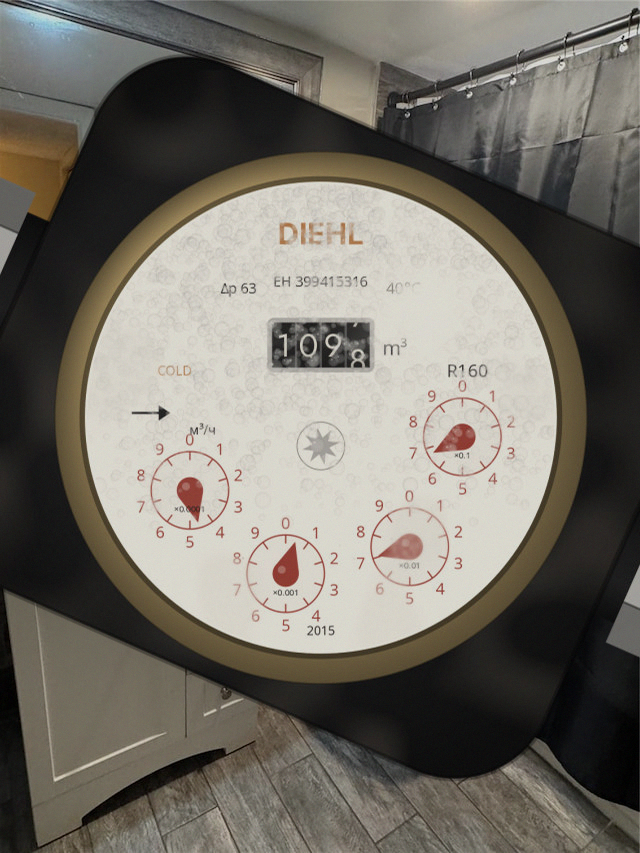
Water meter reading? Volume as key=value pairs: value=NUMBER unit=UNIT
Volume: value=1097.6704 unit=m³
